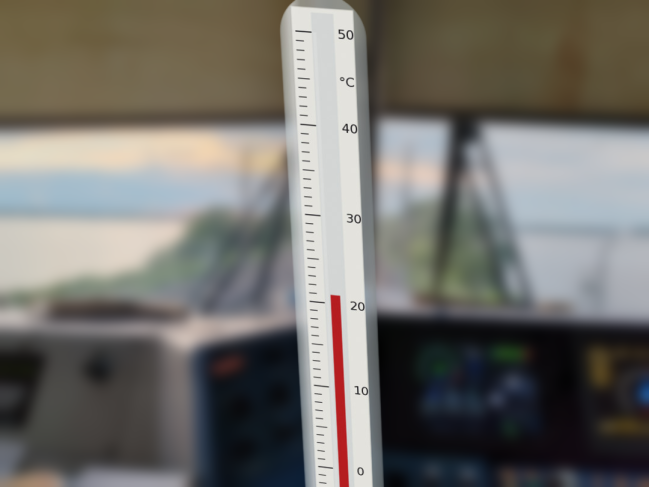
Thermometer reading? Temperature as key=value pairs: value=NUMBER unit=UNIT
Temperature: value=21 unit=°C
